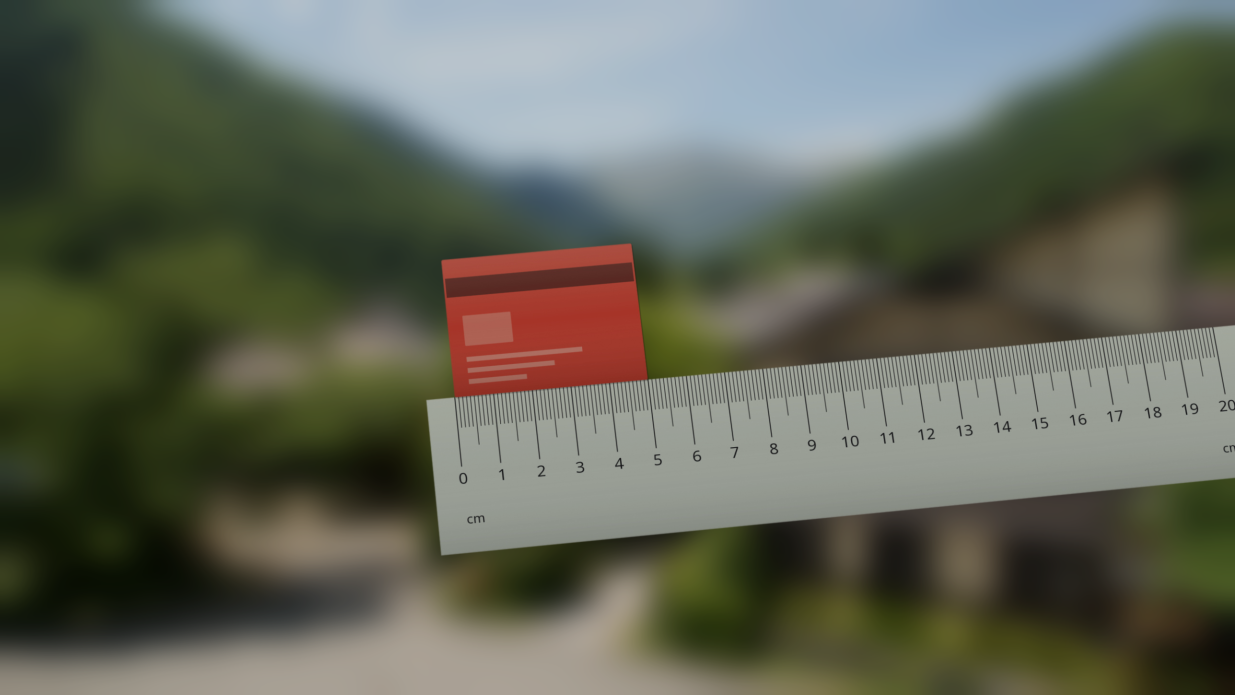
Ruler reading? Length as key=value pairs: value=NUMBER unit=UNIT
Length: value=5 unit=cm
